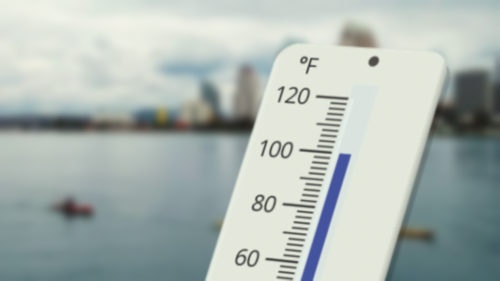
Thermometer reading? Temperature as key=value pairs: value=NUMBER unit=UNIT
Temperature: value=100 unit=°F
